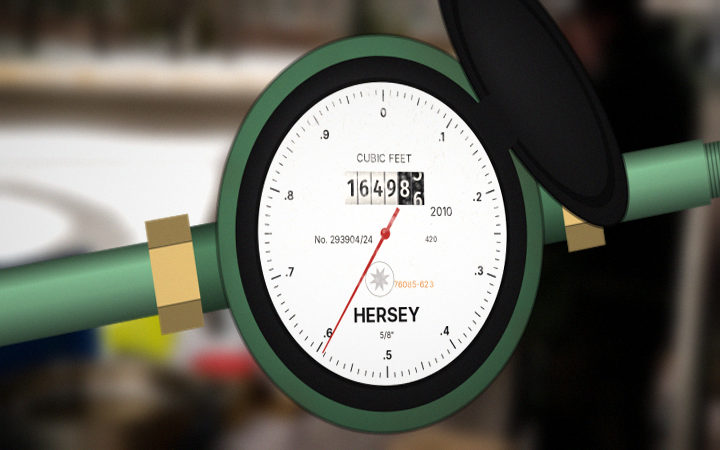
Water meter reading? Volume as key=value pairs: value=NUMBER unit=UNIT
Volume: value=164985.59 unit=ft³
